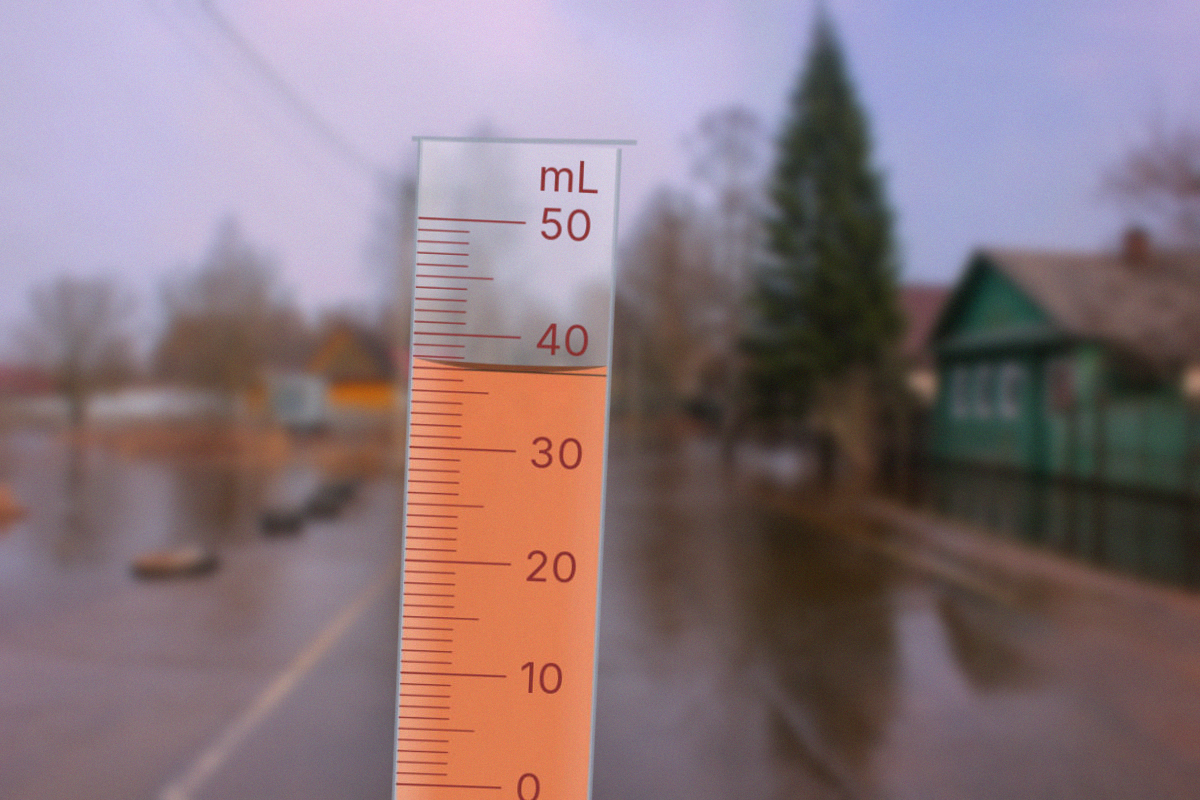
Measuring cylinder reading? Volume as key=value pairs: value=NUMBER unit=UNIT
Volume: value=37 unit=mL
